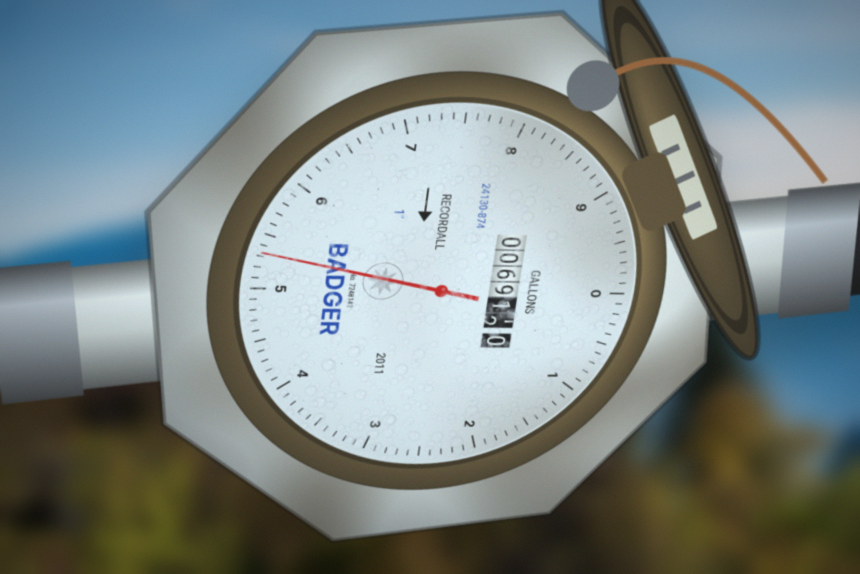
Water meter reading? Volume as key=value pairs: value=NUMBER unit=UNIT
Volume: value=69115.3 unit=gal
